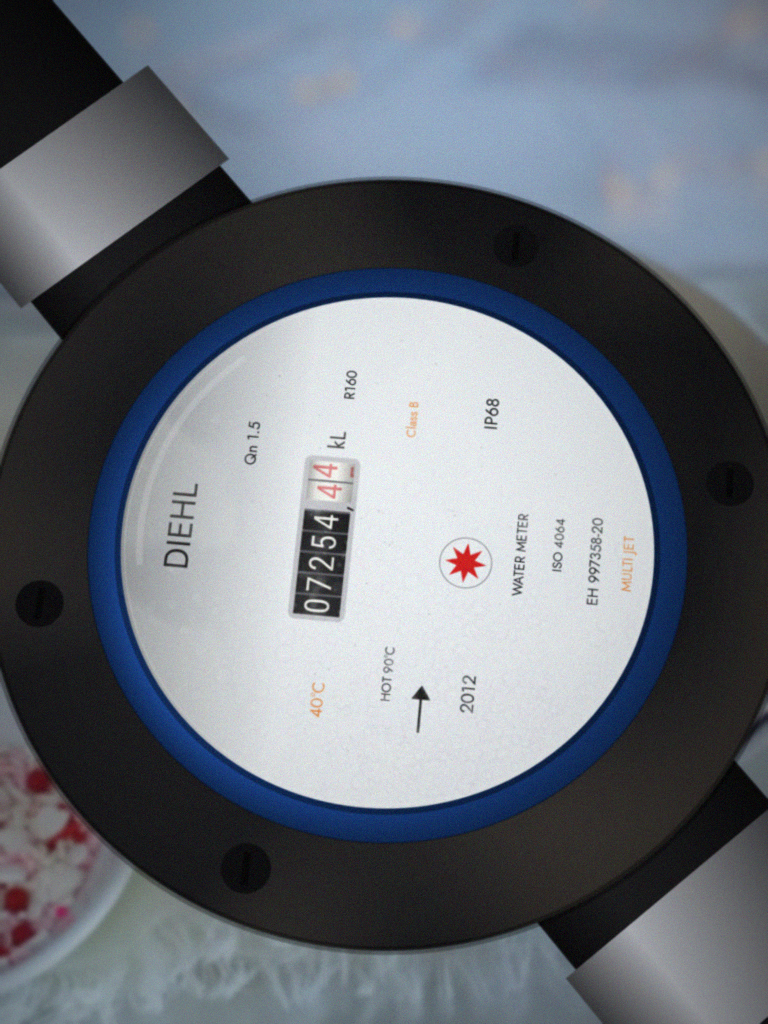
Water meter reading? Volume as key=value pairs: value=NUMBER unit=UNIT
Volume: value=7254.44 unit=kL
